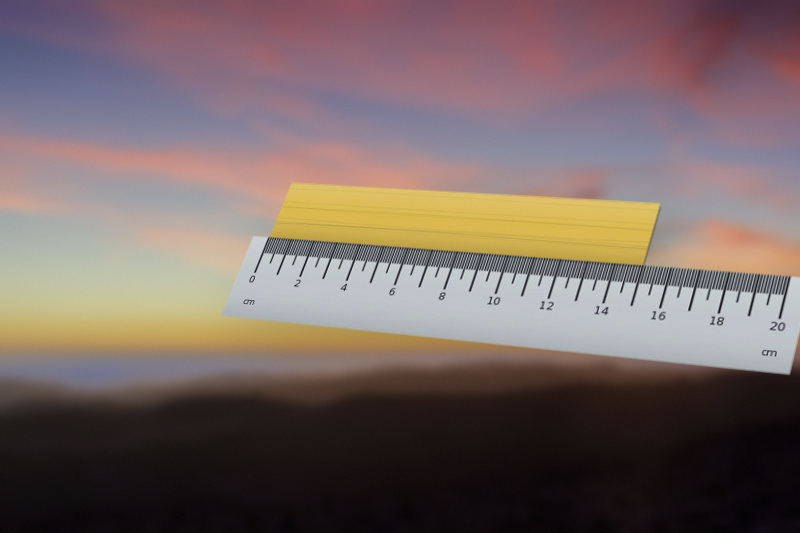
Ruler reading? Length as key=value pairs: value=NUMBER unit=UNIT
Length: value=15 unit=cm
